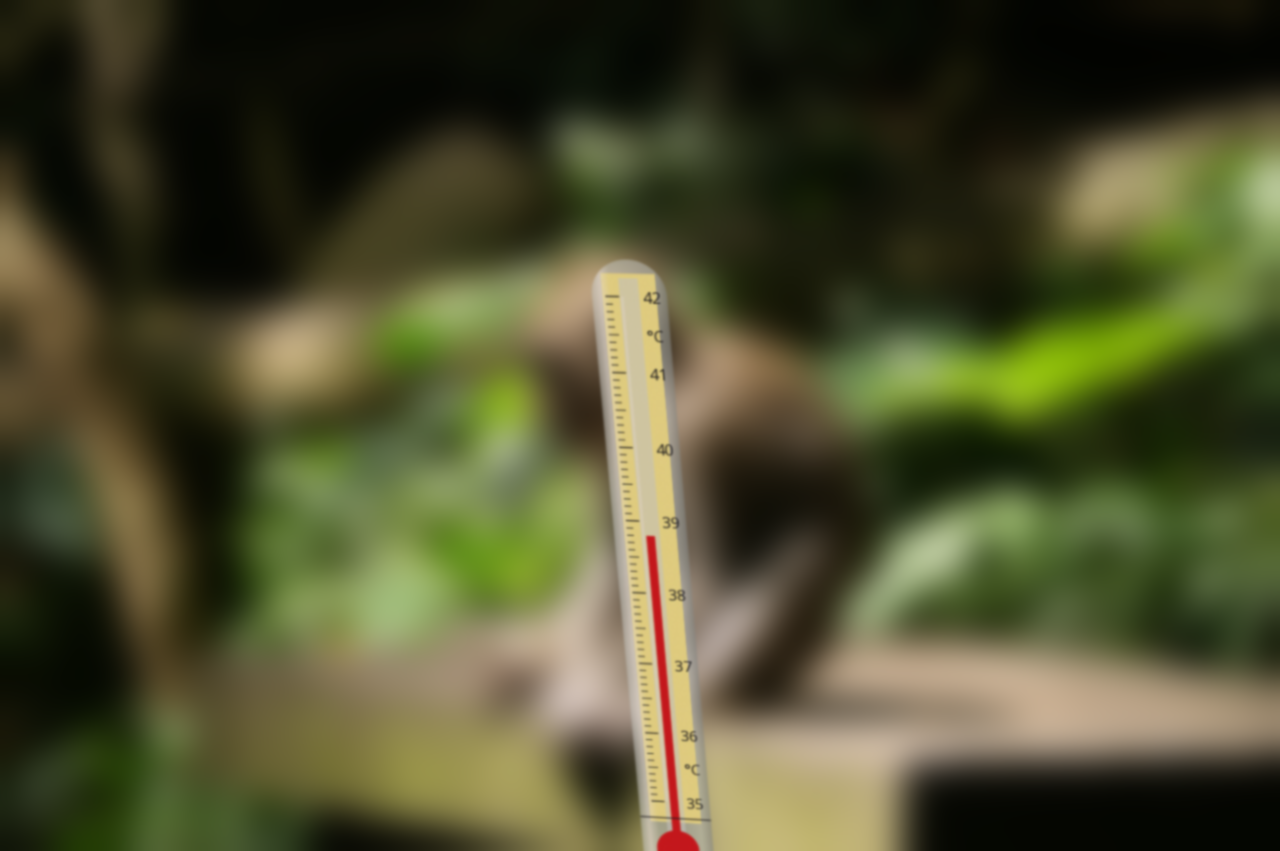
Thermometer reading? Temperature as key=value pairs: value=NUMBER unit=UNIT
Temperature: value=38.8 unit=°C
